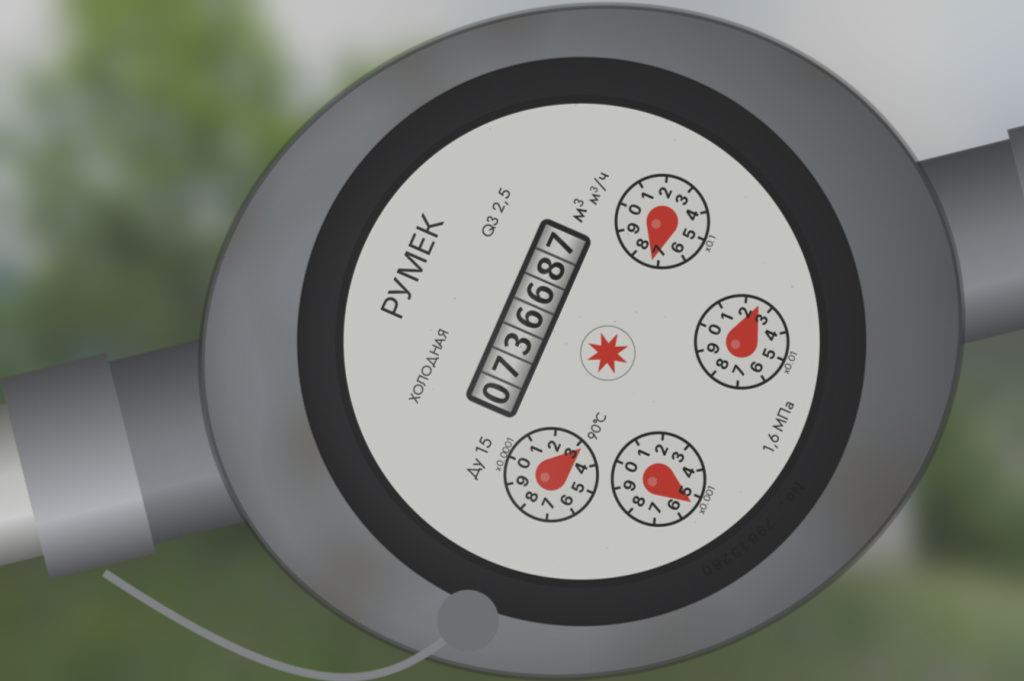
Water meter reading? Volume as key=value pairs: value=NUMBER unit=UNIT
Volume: value=736687.7253 unit=m³
